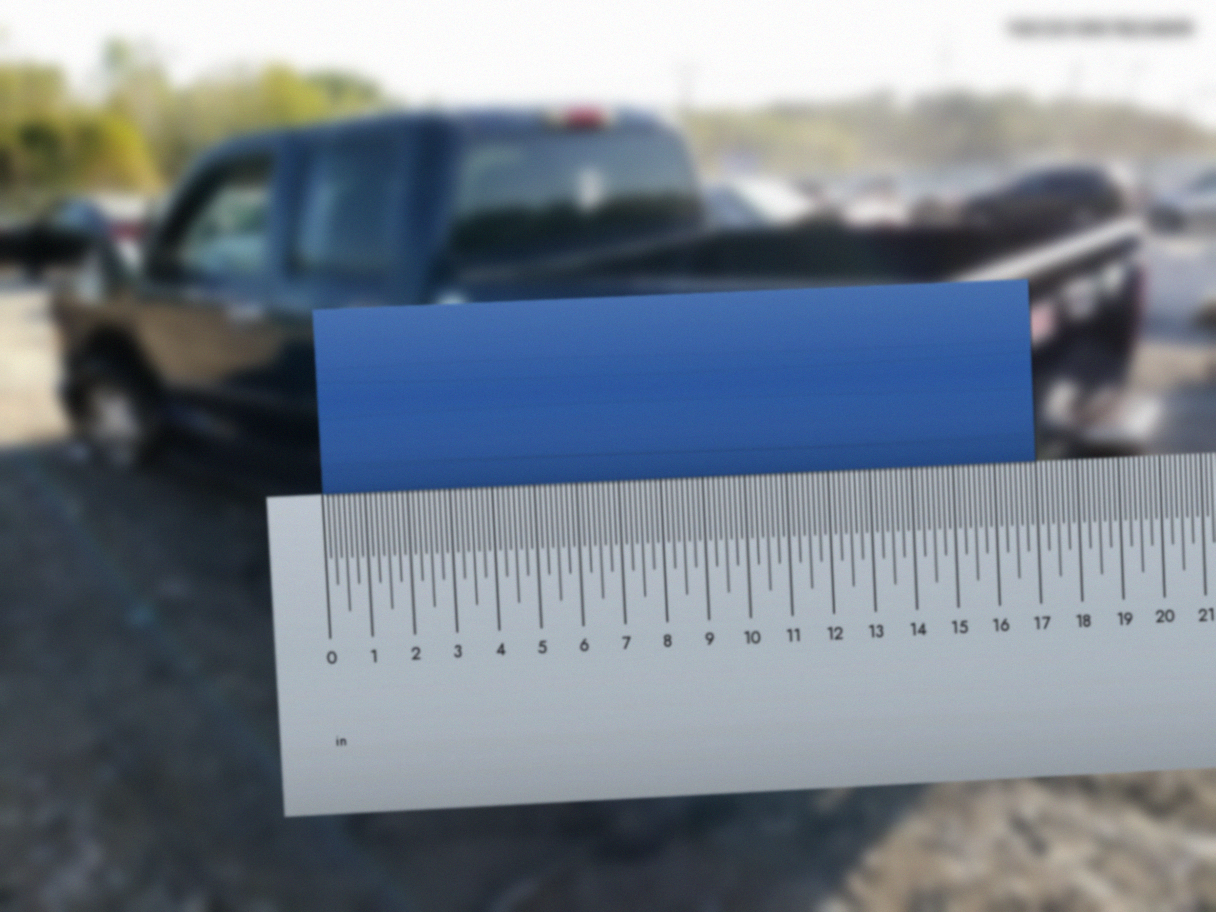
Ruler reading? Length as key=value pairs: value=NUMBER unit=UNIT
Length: value=17 unit=in
